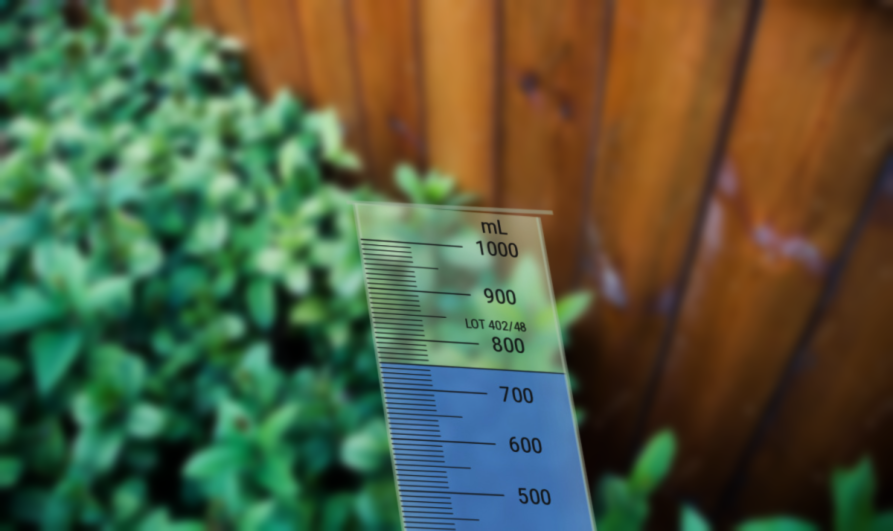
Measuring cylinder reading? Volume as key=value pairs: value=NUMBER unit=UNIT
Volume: value=750 unit=mL
